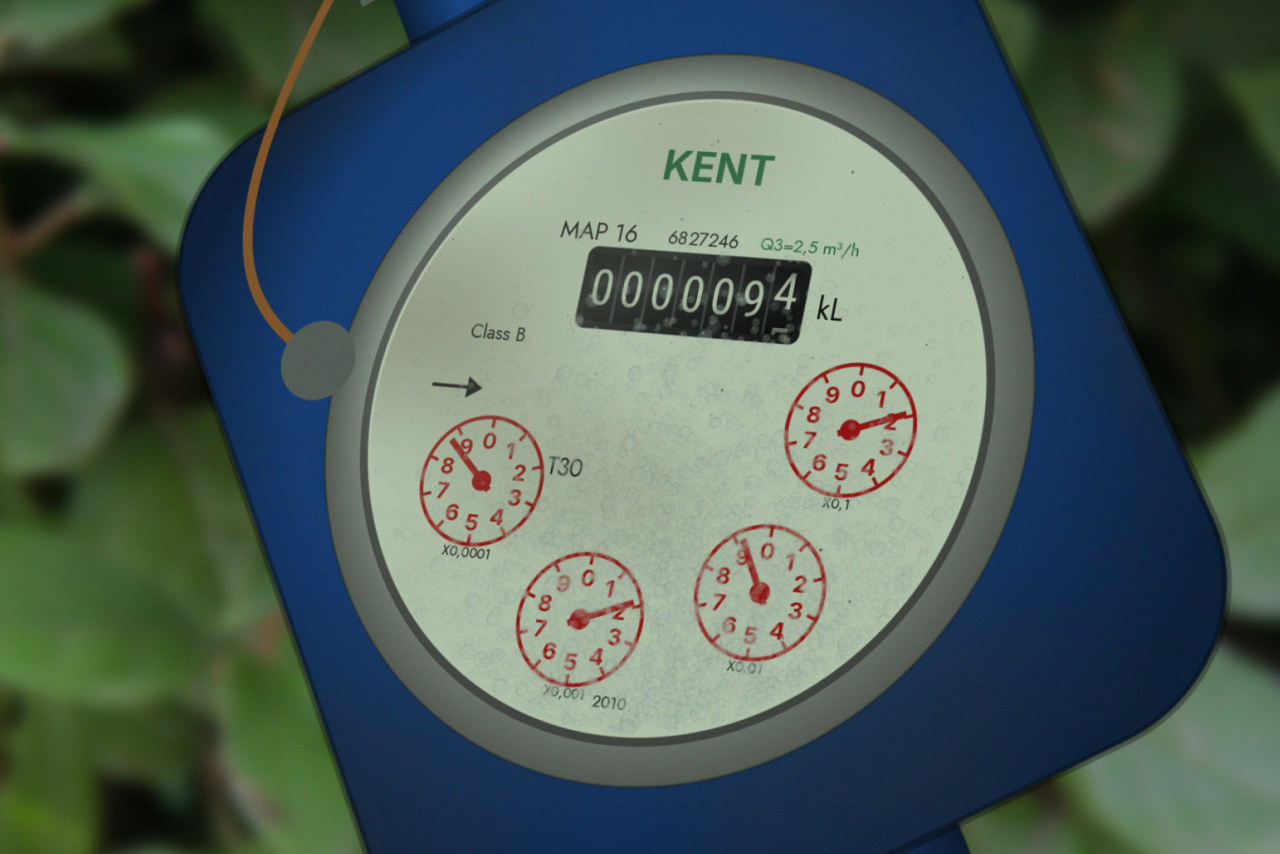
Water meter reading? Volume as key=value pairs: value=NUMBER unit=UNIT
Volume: value=94.1918 unit=kL
